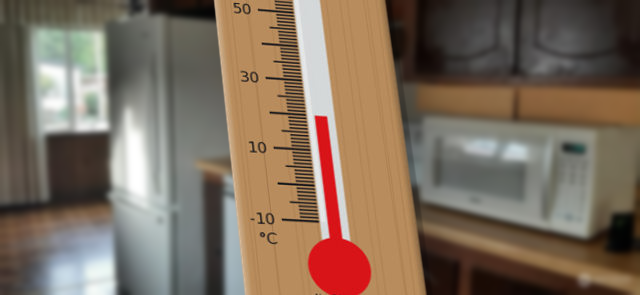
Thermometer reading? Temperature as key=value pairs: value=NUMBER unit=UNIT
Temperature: value=20 unit=°C
